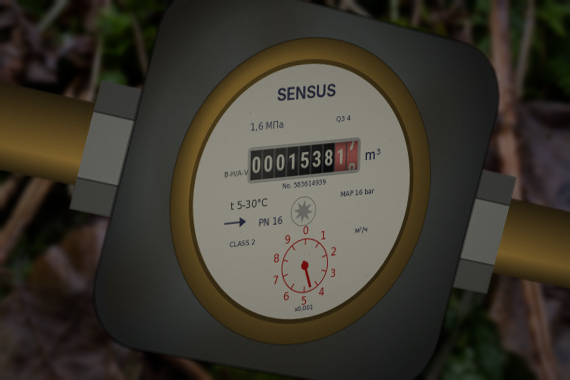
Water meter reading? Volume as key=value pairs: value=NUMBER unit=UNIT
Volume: value=1538.174 unit=m³
